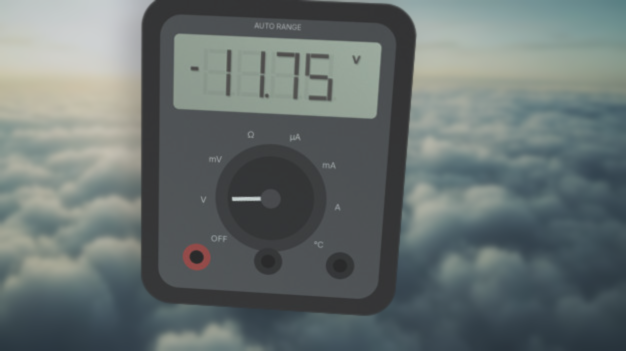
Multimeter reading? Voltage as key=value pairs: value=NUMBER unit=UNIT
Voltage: value=-11.75 unit=V
